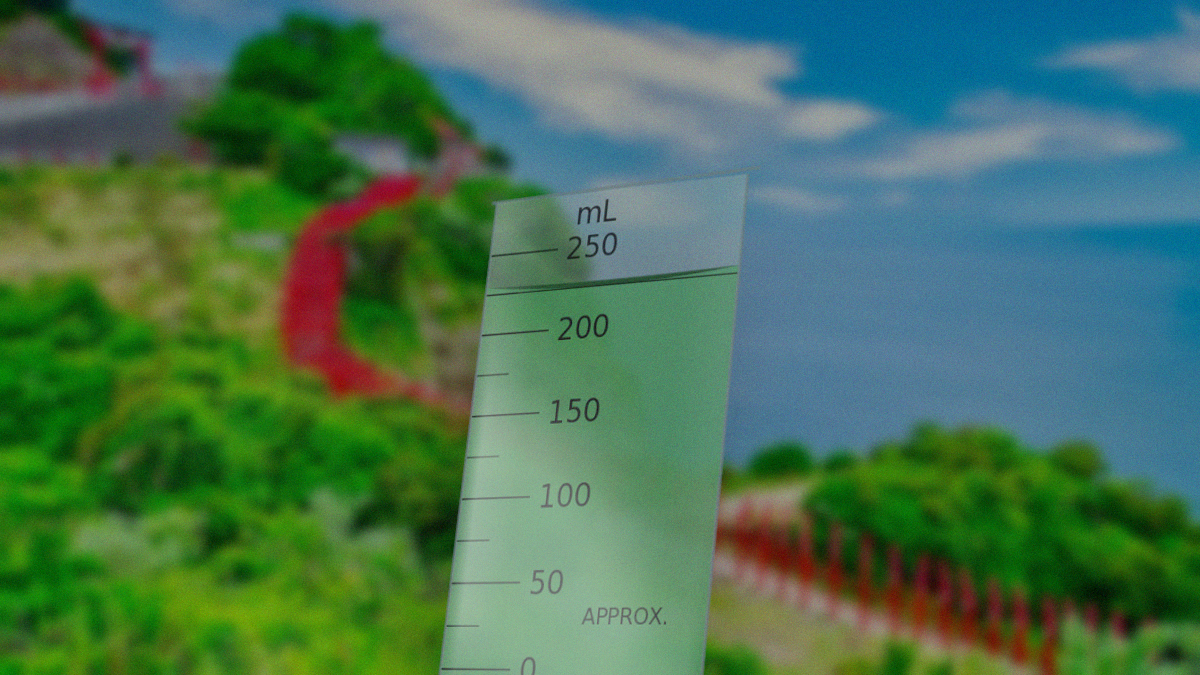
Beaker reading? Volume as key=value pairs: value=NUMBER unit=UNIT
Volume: value=225 unit=mL
